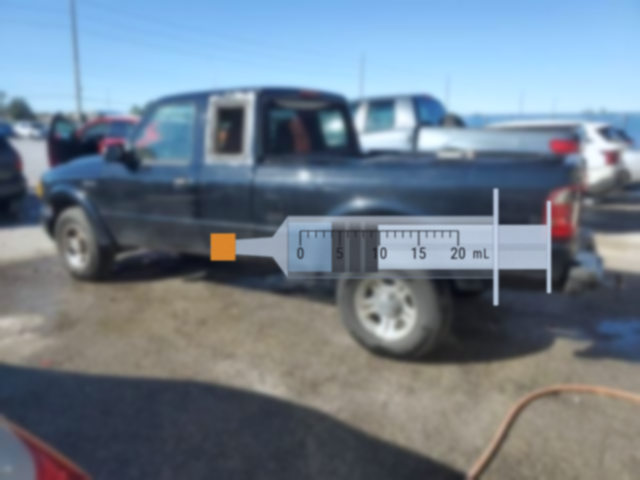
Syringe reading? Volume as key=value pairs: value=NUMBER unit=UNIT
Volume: value=4 unit=mL
